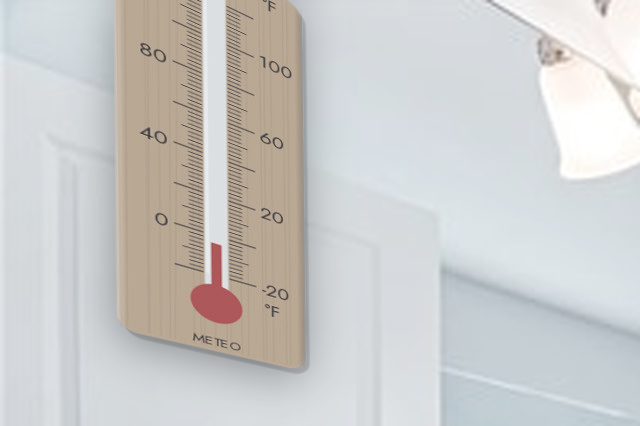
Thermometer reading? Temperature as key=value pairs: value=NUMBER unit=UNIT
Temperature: value=-4 unit=°F
